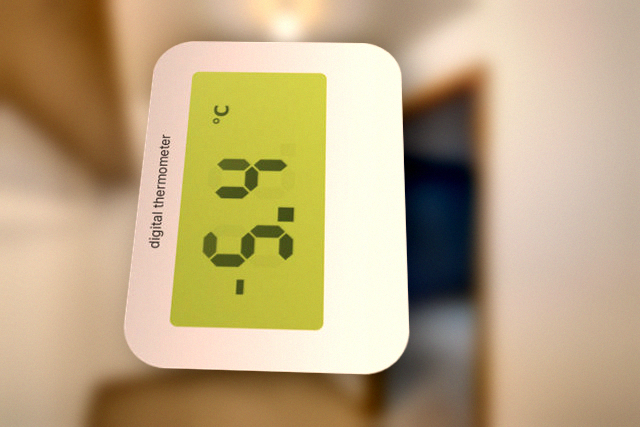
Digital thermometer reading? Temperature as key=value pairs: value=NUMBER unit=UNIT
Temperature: value=-5.4 unit=°C
